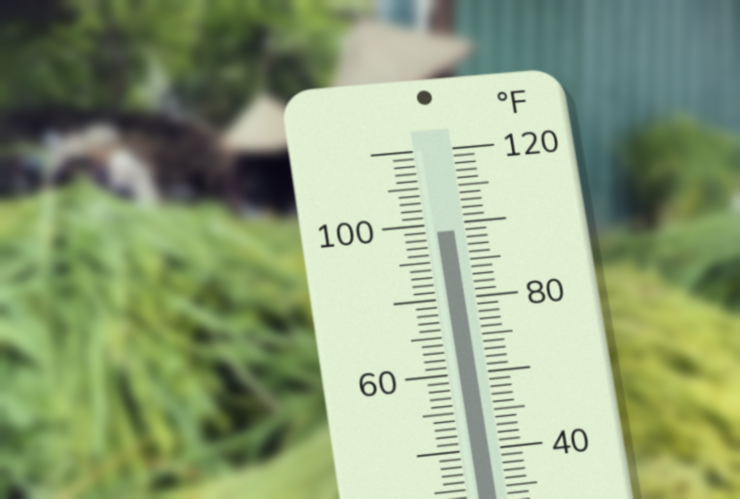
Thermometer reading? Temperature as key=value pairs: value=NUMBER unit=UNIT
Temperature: value=98 unit=°F
